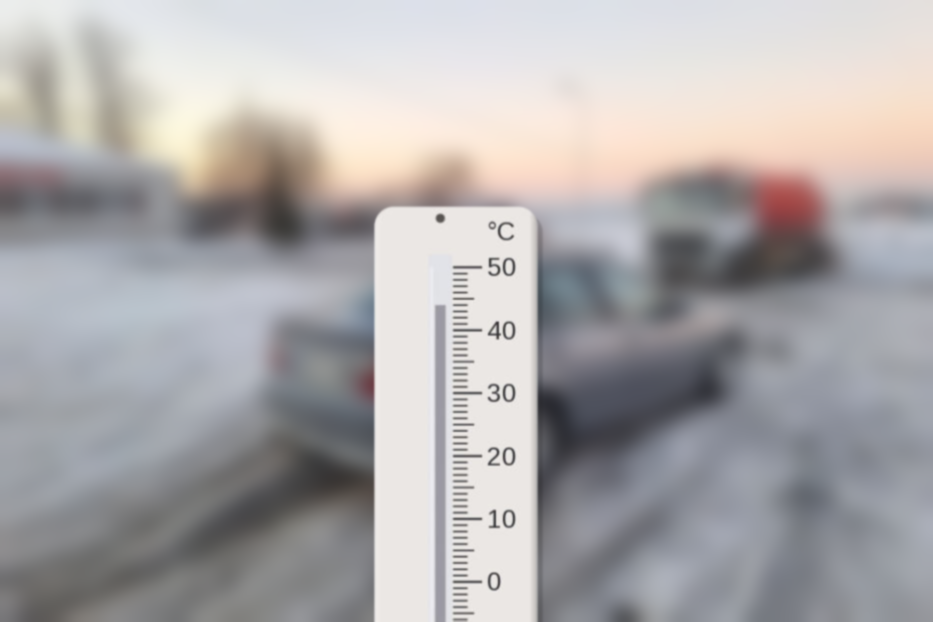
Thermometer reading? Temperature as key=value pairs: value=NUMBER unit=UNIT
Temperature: value=44 unit=°C
